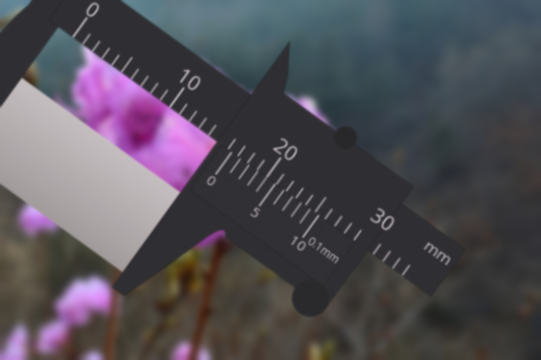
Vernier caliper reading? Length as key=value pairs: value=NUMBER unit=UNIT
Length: value=16.4 unit=mm
